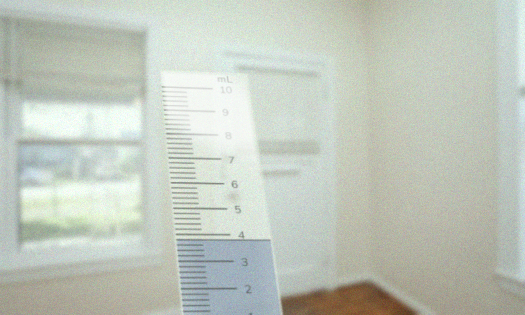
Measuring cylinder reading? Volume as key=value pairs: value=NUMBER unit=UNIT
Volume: value=3.8 unit=mL
